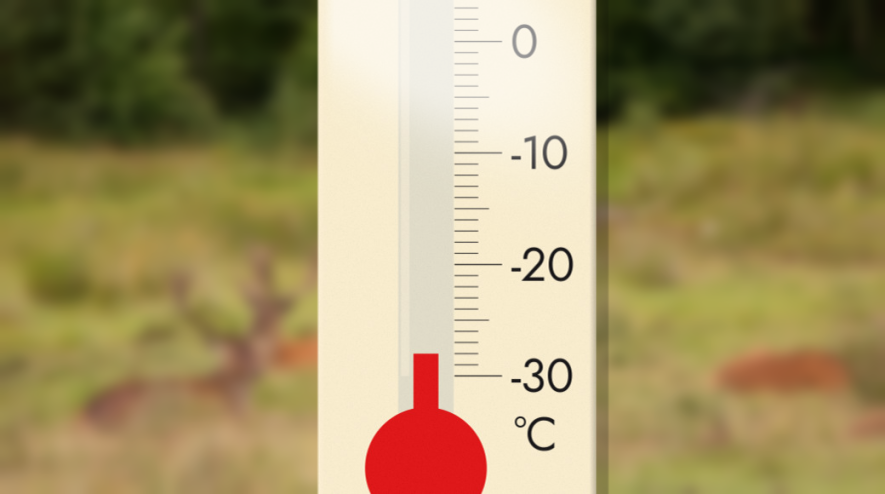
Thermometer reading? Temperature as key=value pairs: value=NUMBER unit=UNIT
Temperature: value=-28 unit=°C
